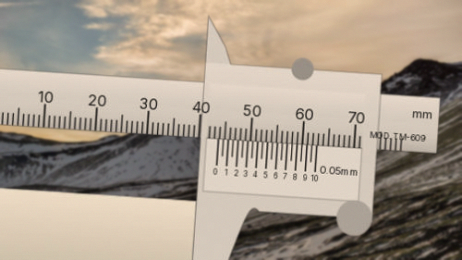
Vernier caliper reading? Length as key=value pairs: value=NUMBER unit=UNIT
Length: value=43.8 unit=mm
